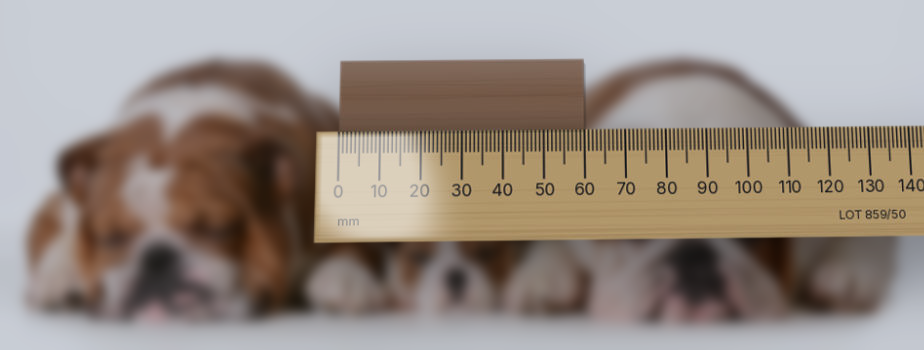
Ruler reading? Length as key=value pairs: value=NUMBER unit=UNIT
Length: value=60 unit=mm
